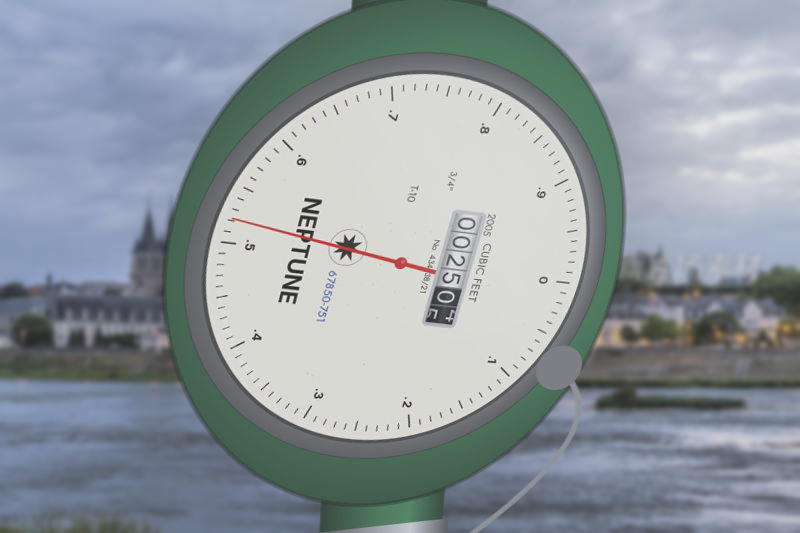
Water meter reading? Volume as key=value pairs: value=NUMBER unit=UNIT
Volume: value=2504.52 unit=ft³
